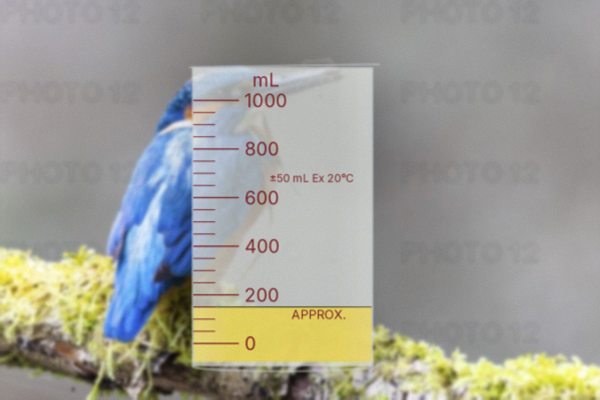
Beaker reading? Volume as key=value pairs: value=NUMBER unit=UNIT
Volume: value=150 unit=mL
